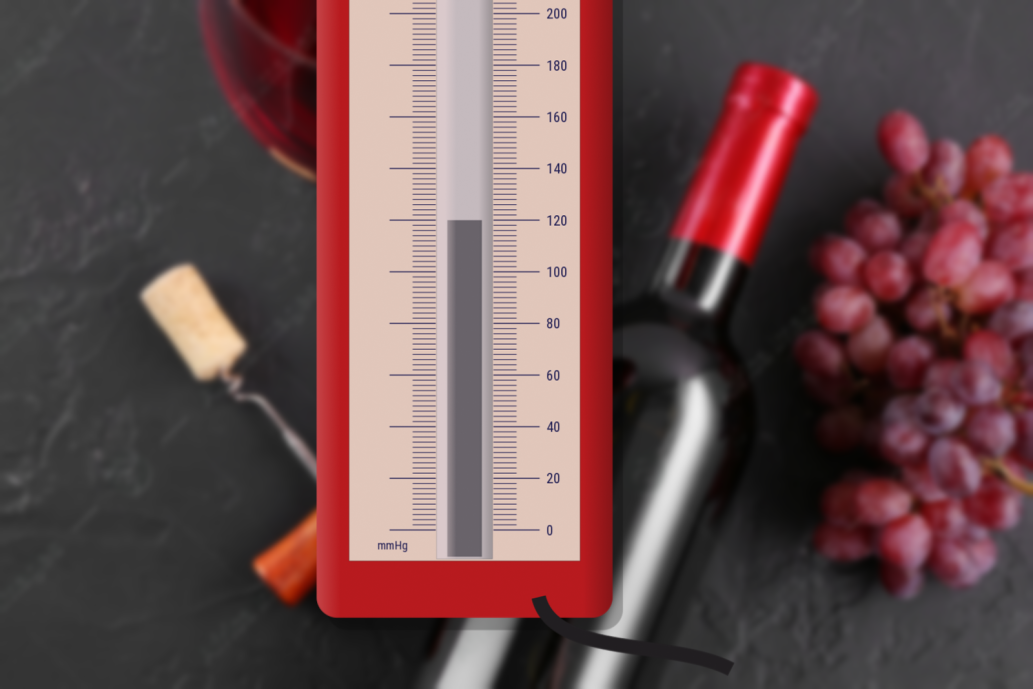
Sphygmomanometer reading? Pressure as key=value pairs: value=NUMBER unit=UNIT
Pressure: value=120 unit=mmHg
